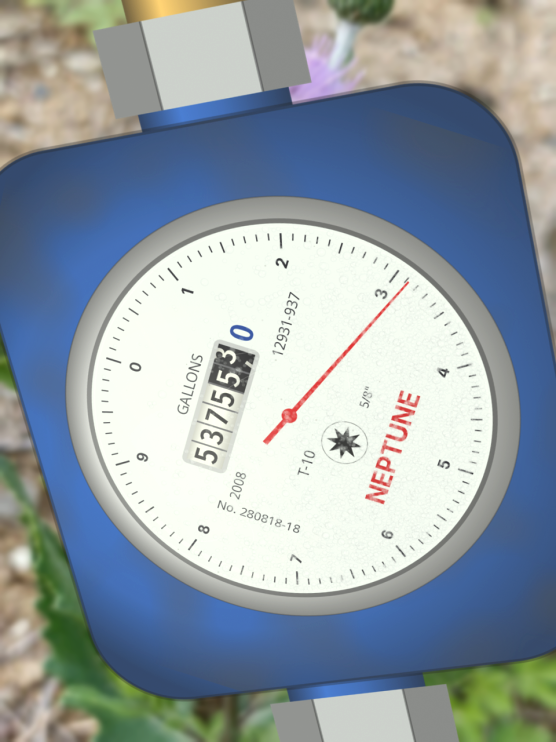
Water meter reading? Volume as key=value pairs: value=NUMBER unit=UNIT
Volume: value=5375533.1 unit=gal
